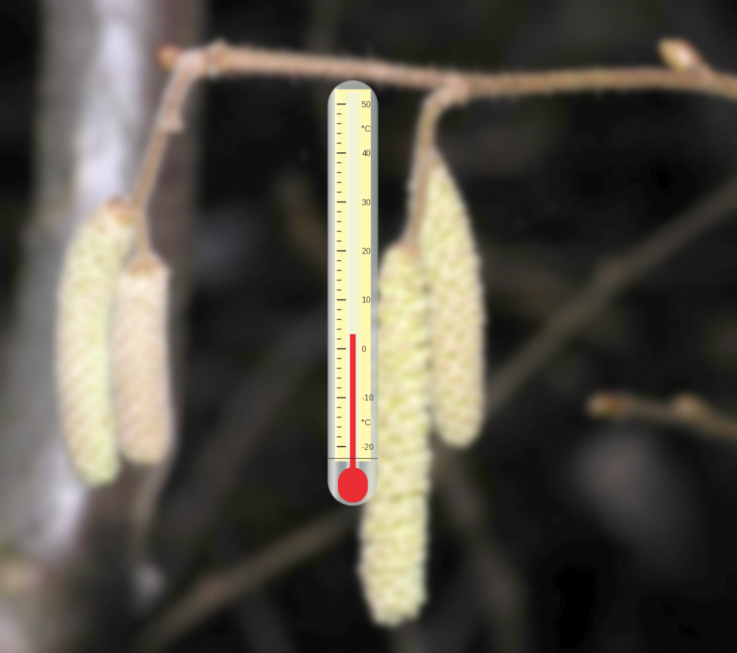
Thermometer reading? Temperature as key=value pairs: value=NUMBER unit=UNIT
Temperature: value=3 unit=°C
